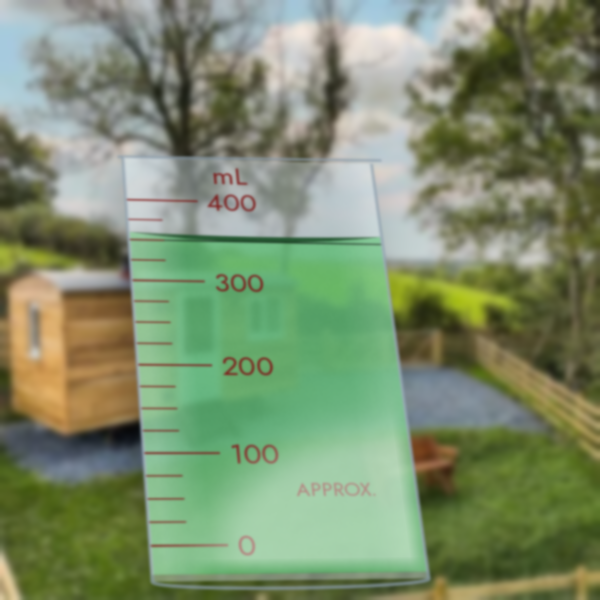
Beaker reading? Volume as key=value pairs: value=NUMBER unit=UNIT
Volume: value=350 unit=mL
